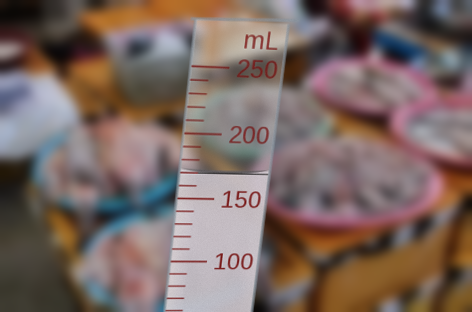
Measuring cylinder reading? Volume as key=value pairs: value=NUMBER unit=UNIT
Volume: value=170 unit=mL
